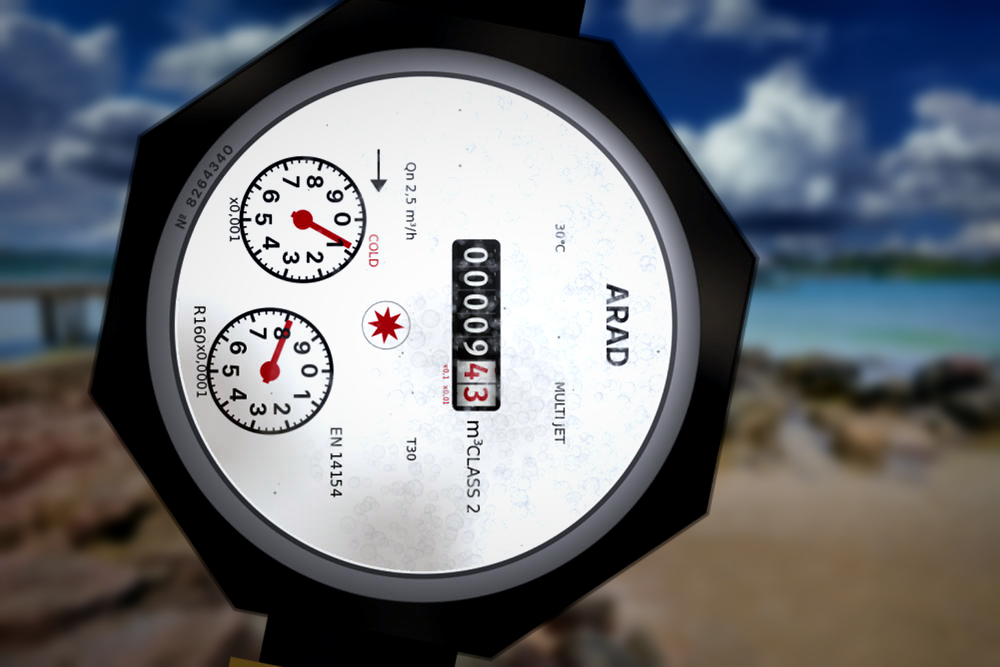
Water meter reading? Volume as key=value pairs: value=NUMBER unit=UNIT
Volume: value=9.4308 unit=m³
